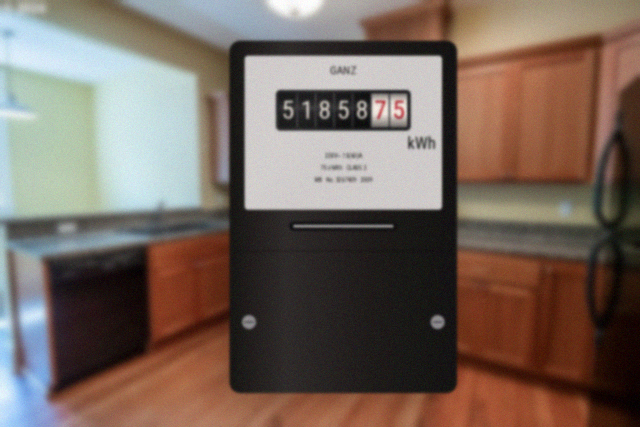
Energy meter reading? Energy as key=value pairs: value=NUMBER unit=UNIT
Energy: value=51858.75 unit=kWh
